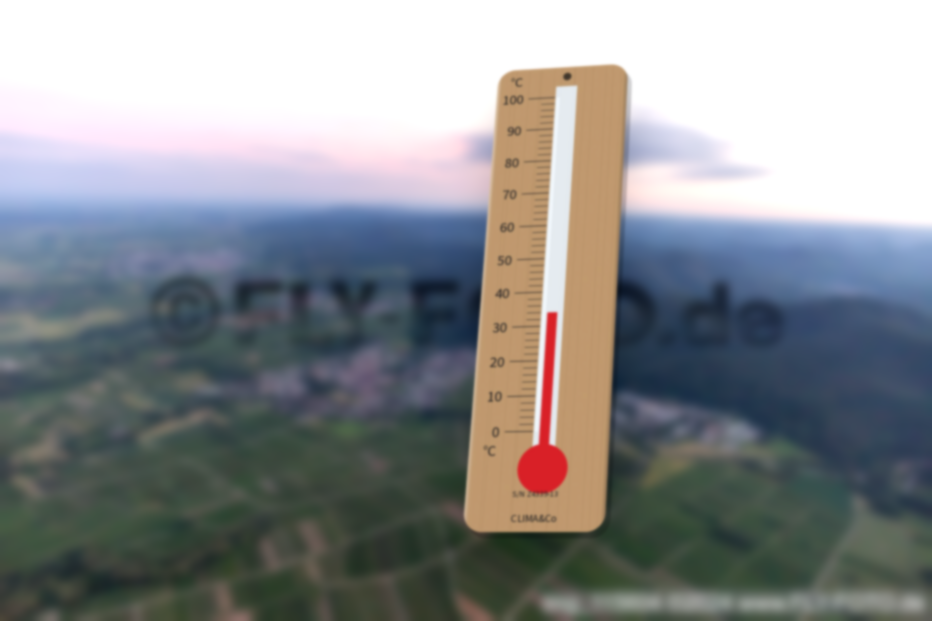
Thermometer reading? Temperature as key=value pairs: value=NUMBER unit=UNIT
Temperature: value=34 unit=°C
